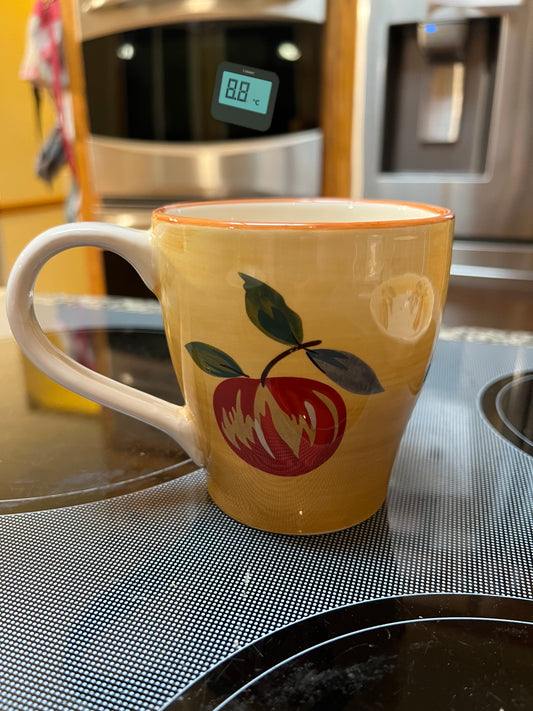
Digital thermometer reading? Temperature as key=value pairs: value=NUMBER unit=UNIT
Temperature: value=8.8 unit=°C
